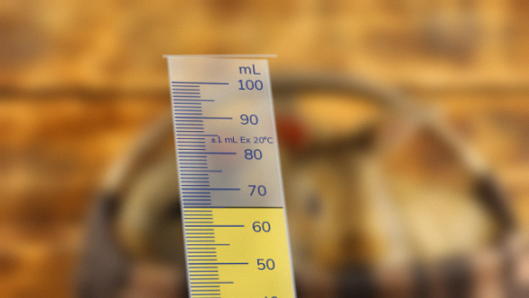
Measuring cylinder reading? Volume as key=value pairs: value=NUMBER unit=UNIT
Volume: value=65 unit=mL
